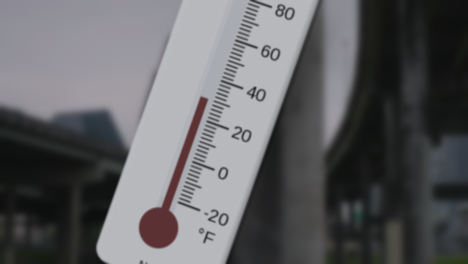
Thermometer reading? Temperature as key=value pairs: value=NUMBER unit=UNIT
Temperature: value=30 unit=°F
